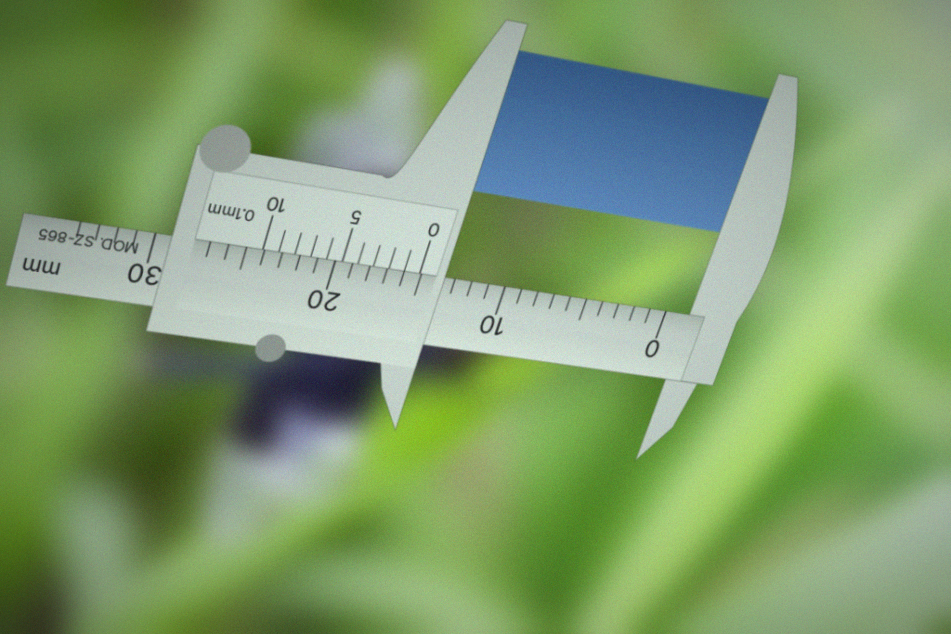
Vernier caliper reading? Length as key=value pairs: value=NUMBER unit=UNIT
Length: value=15.1 unit=mm
